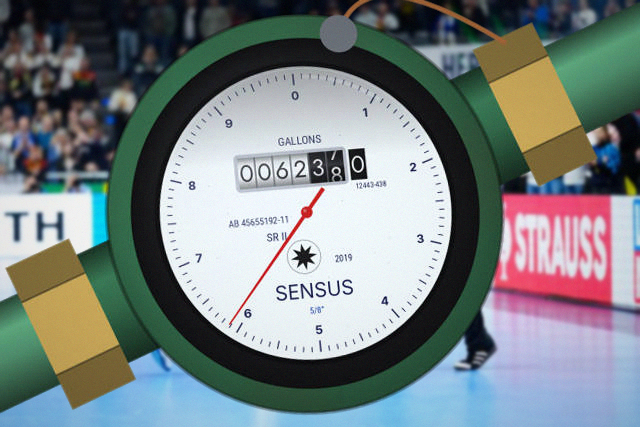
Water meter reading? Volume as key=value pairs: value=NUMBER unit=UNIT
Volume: value=62376.1 unit=gal
